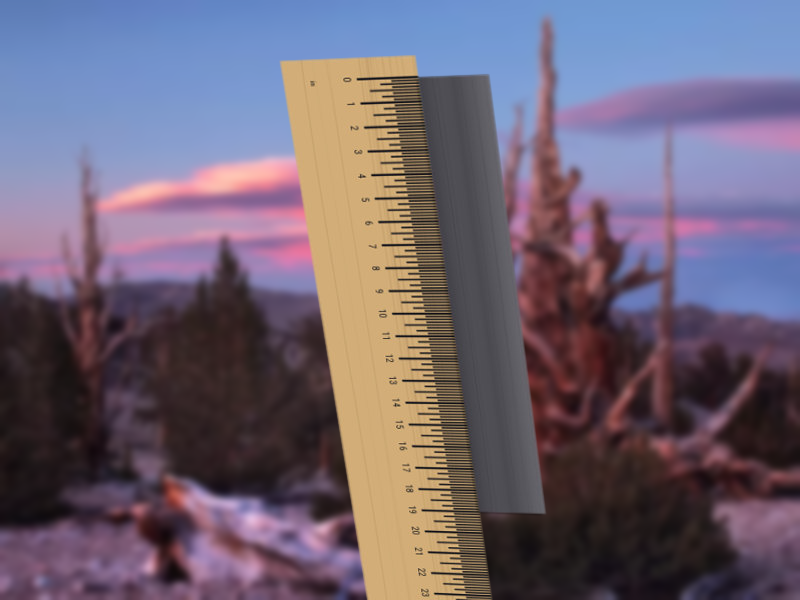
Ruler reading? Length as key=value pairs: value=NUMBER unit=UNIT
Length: value=19 unit=in
